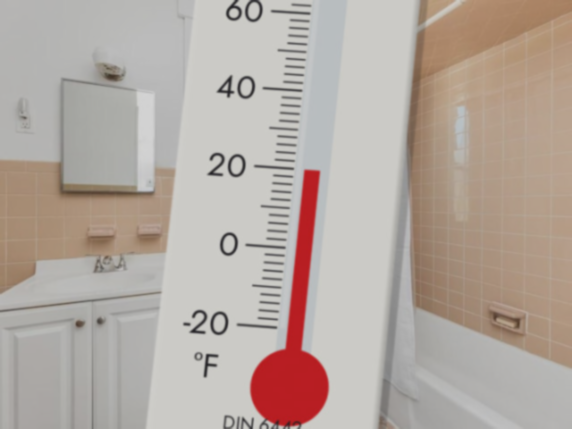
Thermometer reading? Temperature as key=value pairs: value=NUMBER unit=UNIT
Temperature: value=20 unit=°F
